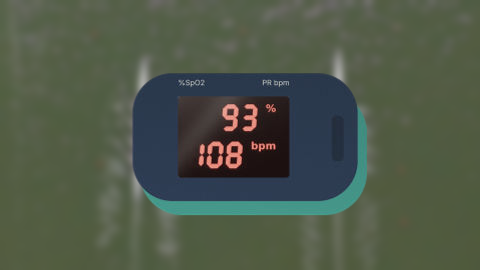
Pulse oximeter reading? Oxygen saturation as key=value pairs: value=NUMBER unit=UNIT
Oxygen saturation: value=93 unit=%
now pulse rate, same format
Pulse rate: value=108 unit=bpm
